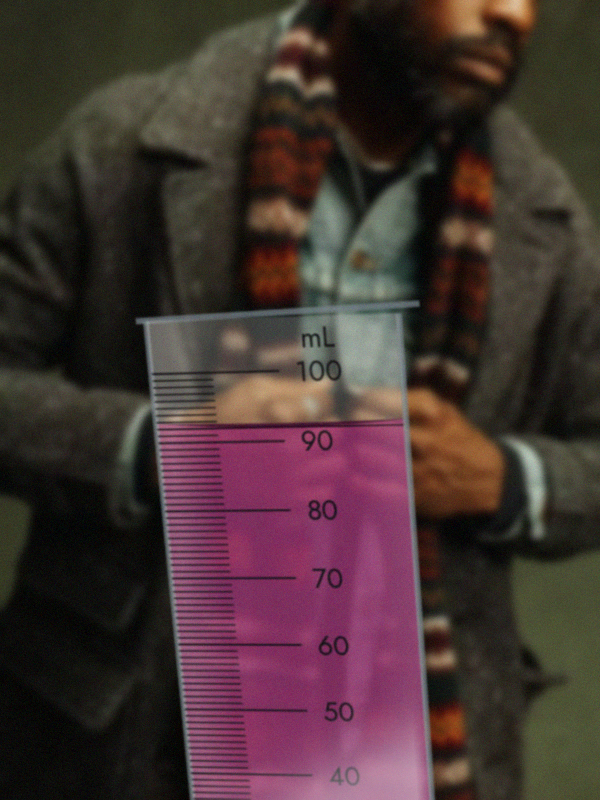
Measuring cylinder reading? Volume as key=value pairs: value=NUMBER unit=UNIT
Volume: value=92 unit=mL
